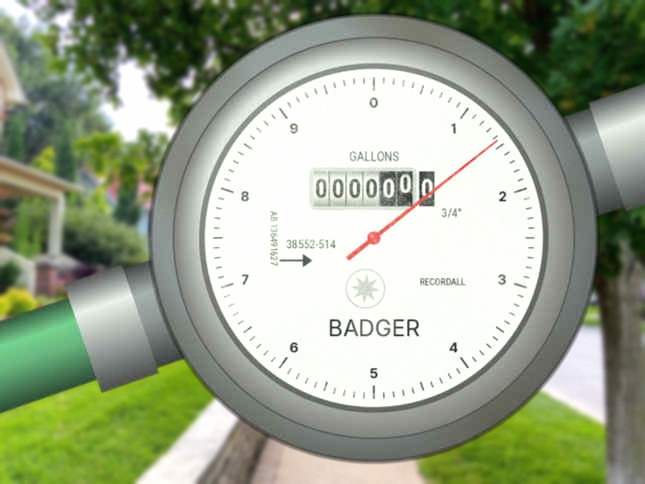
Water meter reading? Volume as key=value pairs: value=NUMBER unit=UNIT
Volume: value=1.4 unit=gal
